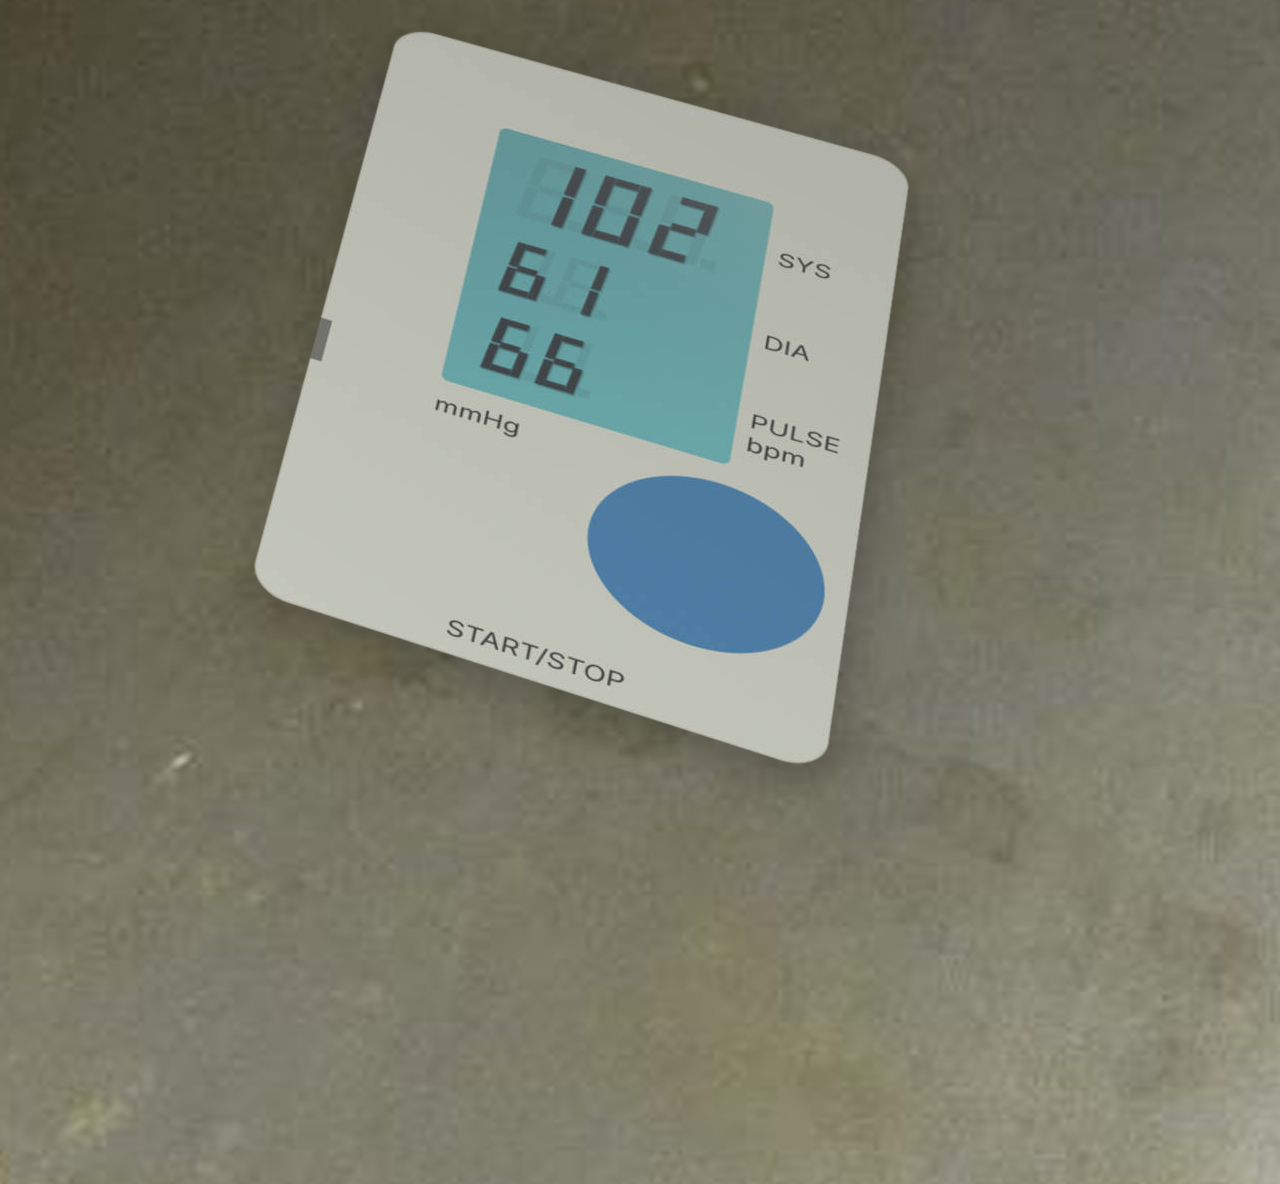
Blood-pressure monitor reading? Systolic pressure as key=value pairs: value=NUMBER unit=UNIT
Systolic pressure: value=102 unit=mmHg
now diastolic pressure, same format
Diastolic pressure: value=61 unit=mmHg
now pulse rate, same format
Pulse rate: value=66 unit=bpm
